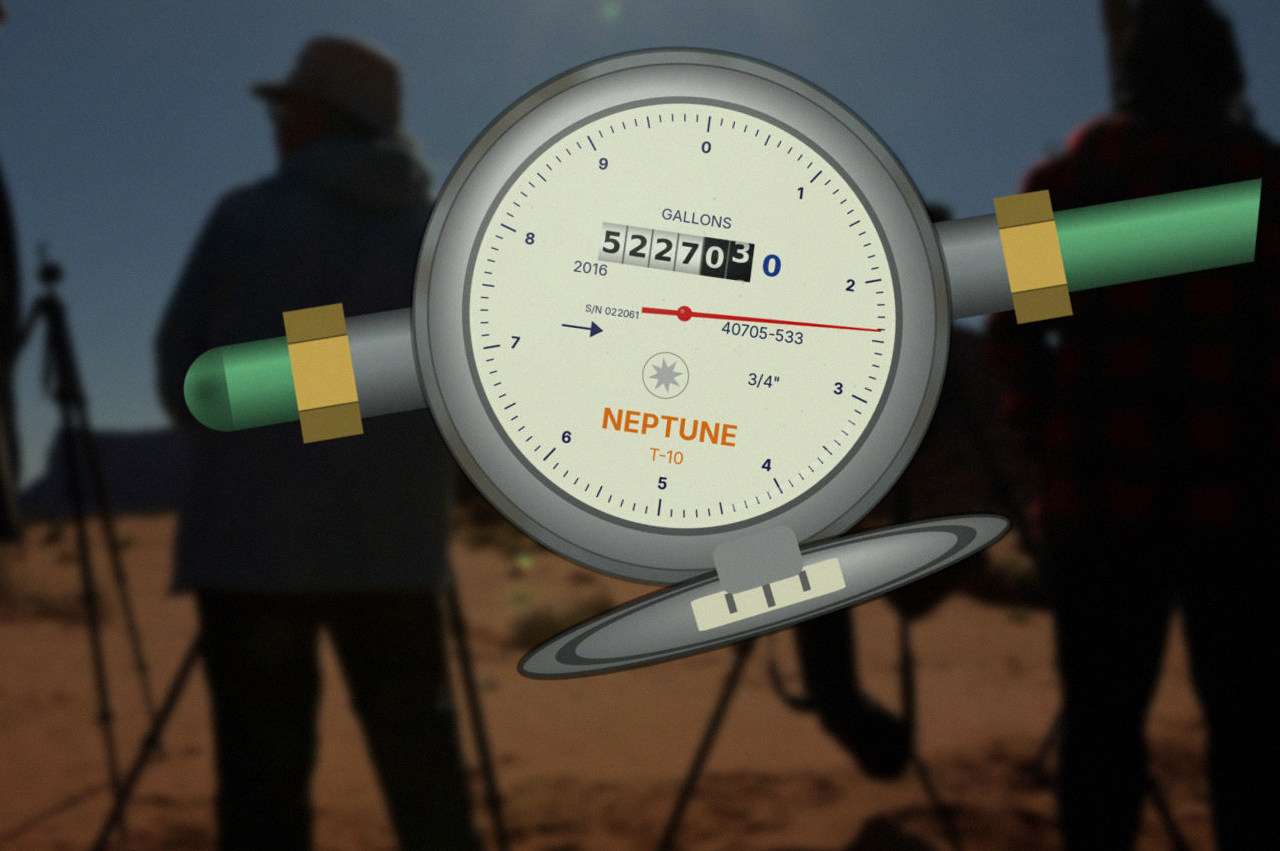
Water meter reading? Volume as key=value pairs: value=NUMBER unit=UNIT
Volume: value=5227032.4 unit=gal
